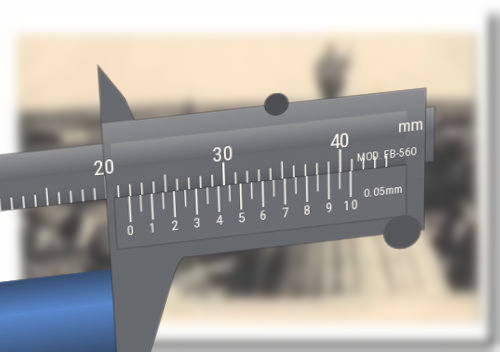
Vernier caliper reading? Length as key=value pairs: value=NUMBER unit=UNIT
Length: value=21.9 unit=mm
